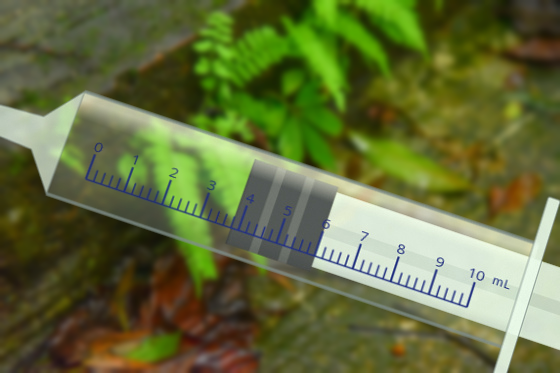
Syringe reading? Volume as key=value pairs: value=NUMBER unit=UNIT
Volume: value=3.8 unit=mL
